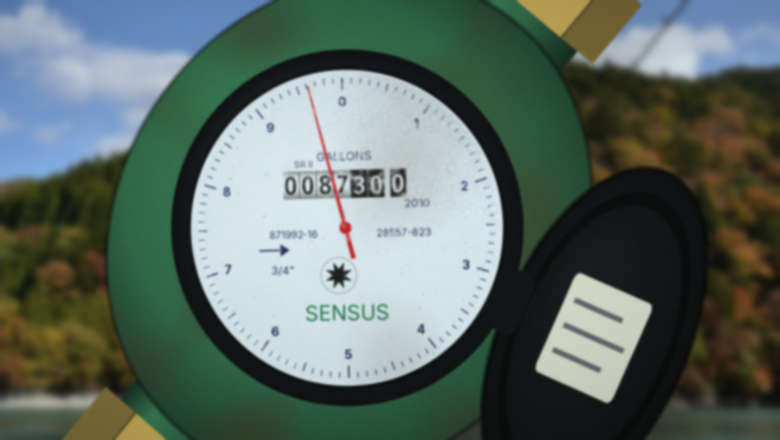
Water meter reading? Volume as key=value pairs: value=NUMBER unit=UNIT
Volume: value=87299.6 unit=gal
